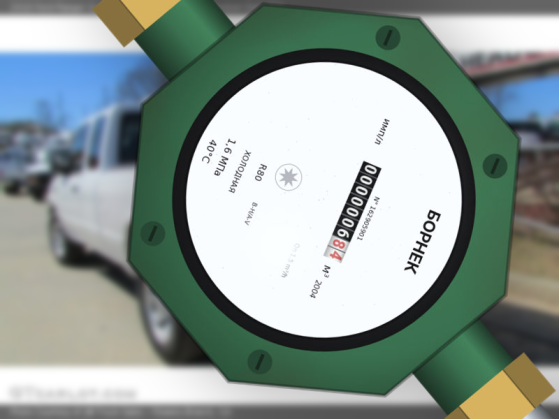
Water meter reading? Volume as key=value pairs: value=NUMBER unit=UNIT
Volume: value=6.84 unit=m³
